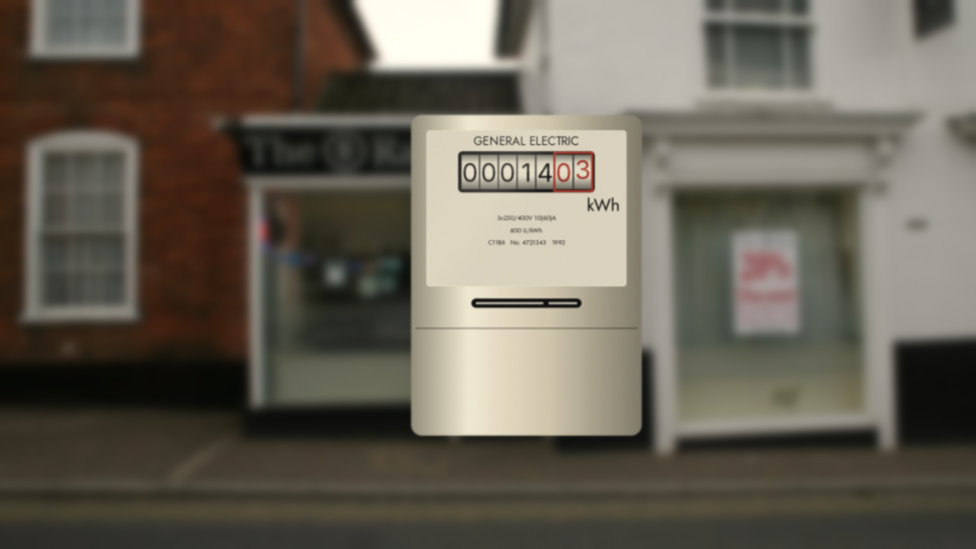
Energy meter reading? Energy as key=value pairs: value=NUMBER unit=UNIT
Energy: value=14.03 unit=kWh
